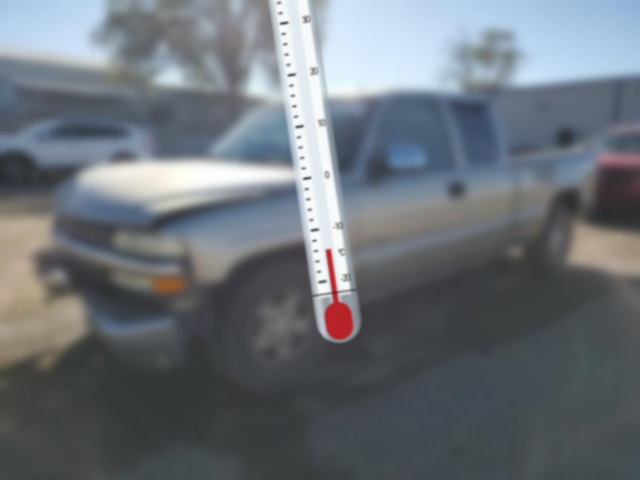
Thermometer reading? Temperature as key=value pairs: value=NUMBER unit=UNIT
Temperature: value=-14 unit=°C
